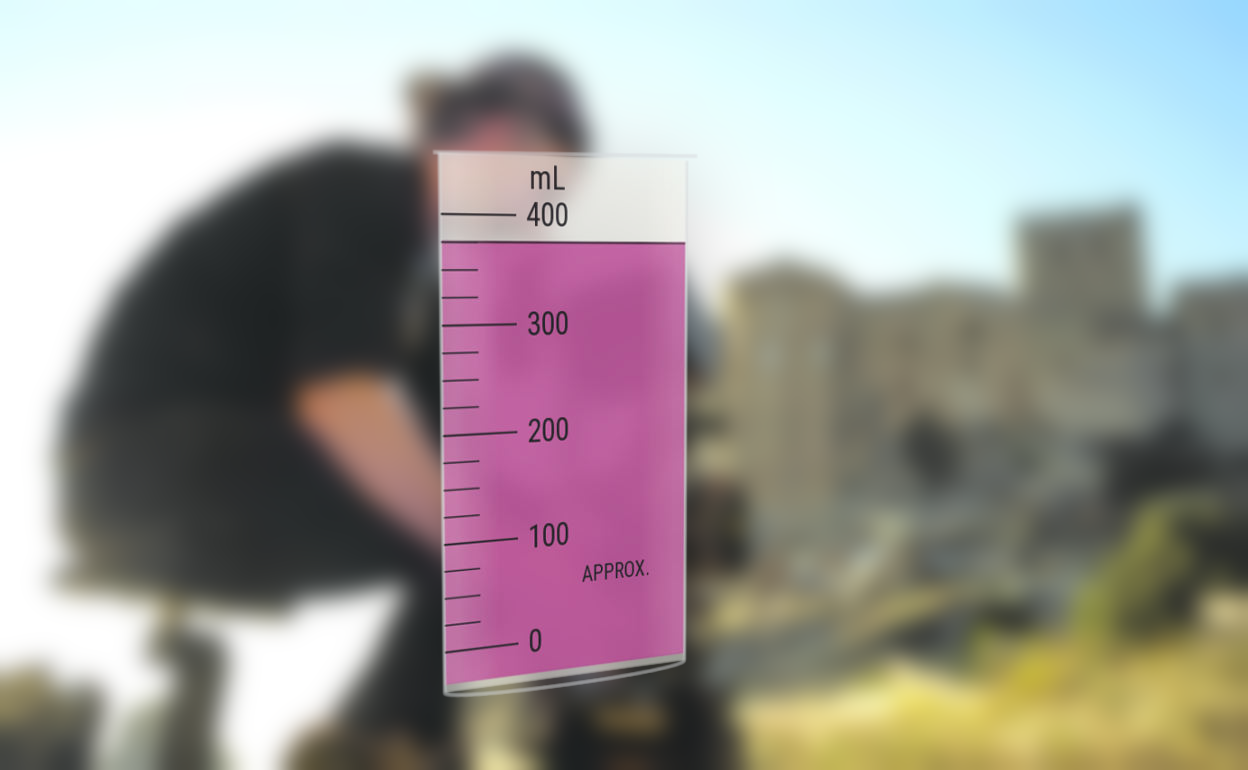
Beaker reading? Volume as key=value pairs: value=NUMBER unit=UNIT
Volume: value=375 unit=mL
